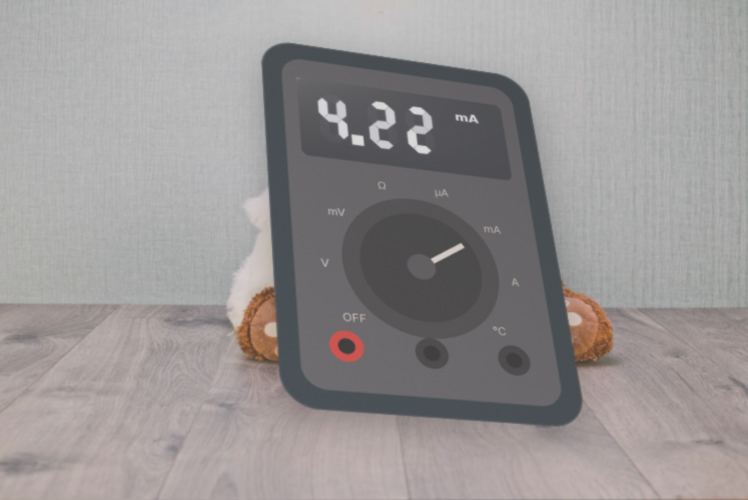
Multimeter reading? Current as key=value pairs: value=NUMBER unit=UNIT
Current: value=4.22 unit=mA
